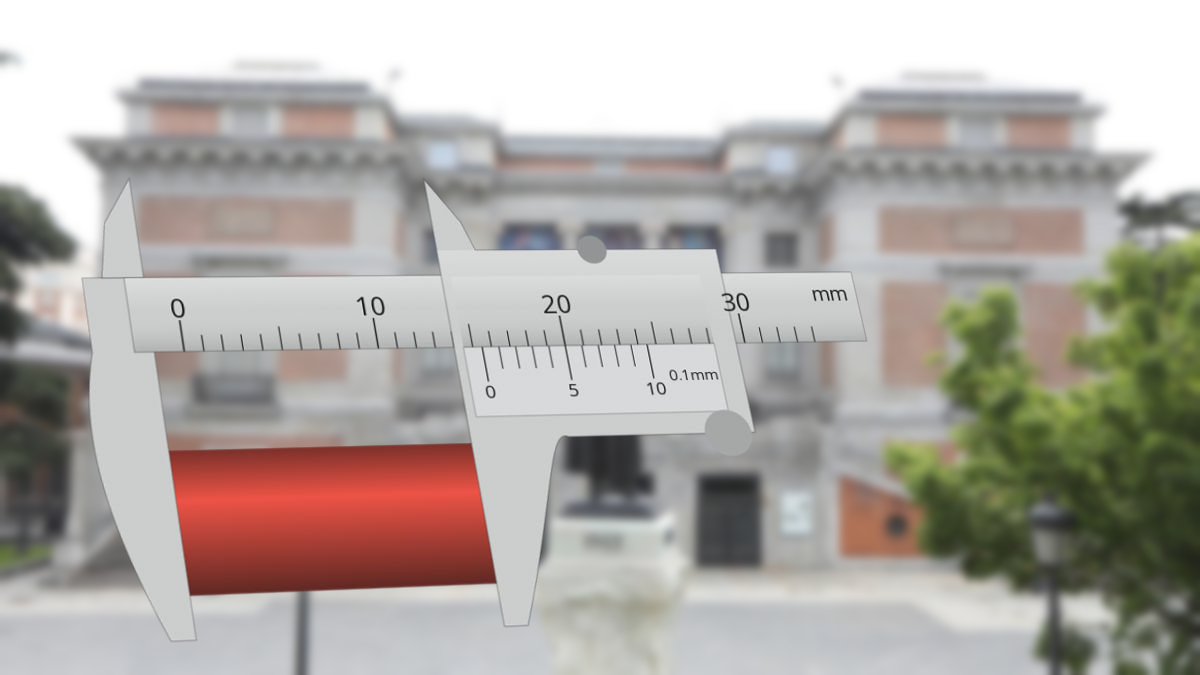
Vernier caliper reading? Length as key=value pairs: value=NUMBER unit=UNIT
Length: value=15.5 unit=mm
